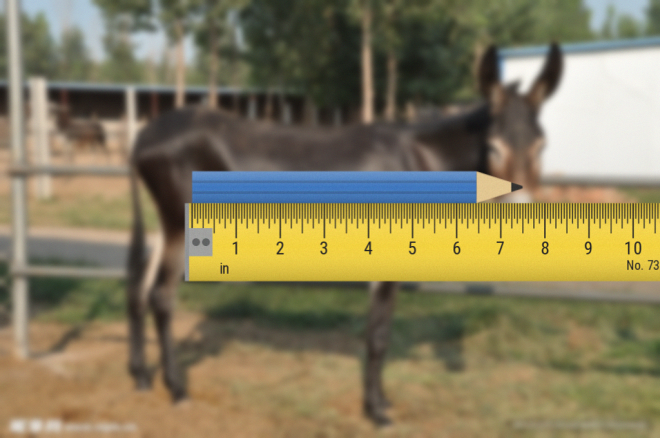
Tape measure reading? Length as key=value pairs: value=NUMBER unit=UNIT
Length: value=7.5 unit=in
